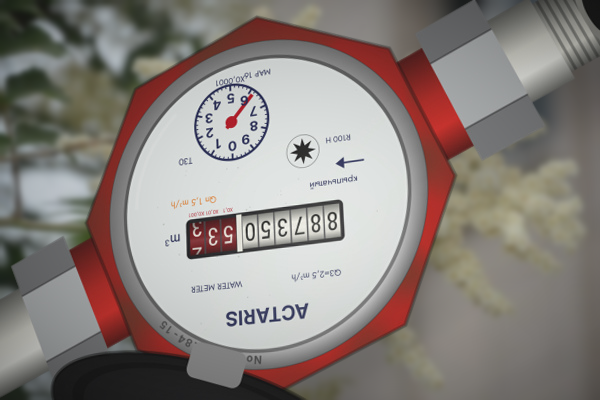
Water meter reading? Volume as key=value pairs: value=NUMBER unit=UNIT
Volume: value=887350.5326 unit=m³
